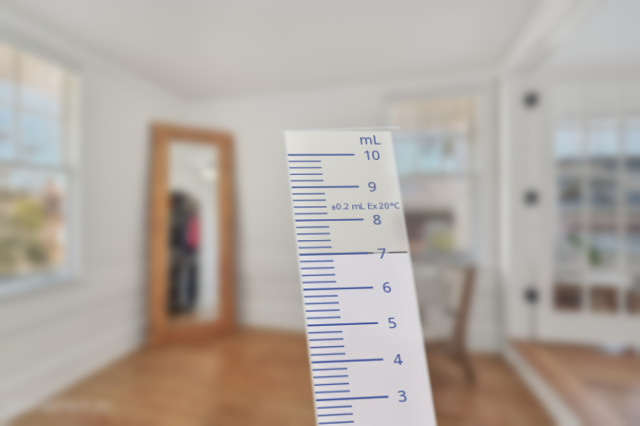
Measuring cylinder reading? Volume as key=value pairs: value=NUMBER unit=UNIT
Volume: value=7 unit=mL
